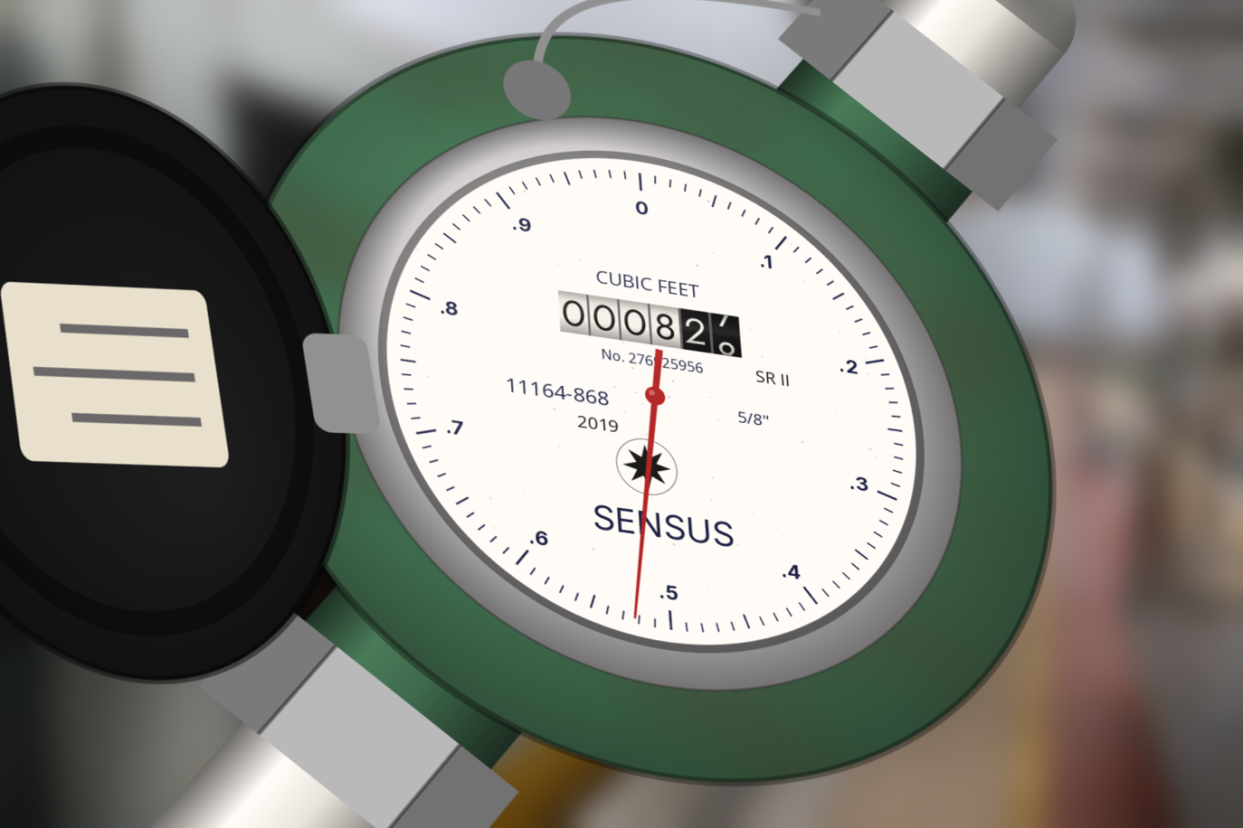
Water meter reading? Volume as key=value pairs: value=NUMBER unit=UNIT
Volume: value=827.52 unit=ft³
